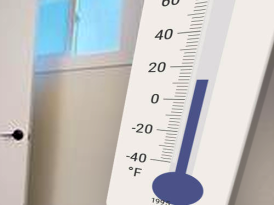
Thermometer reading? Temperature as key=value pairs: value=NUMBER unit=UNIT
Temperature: value=12 unit=°F
